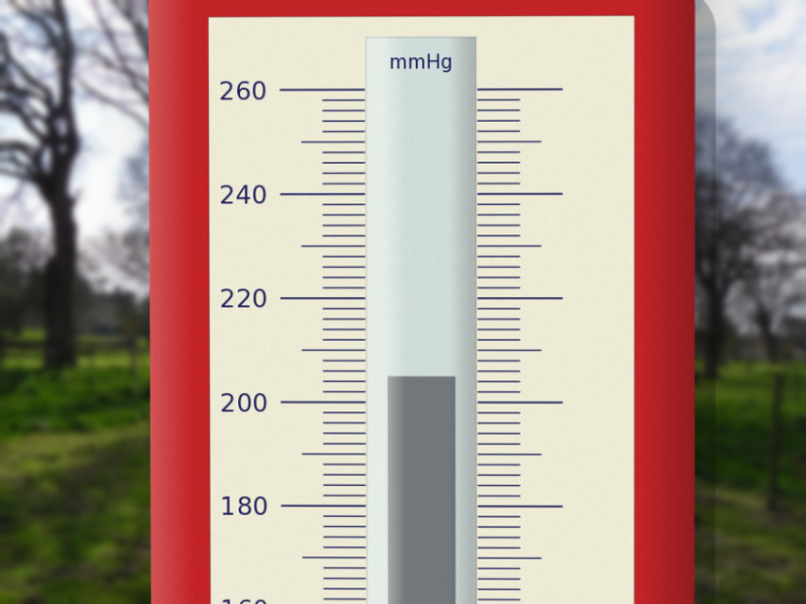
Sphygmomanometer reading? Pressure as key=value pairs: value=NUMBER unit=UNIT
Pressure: value=205 unit=mmHg
